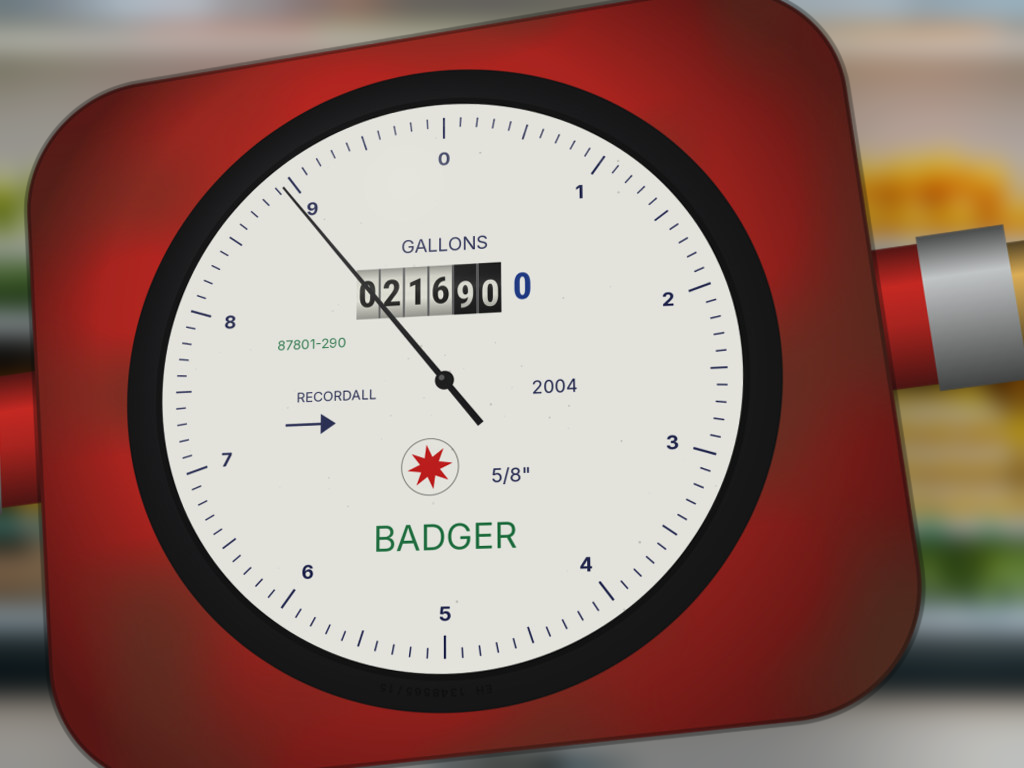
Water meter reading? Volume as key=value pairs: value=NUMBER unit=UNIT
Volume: value=216898.9 unit=gal
